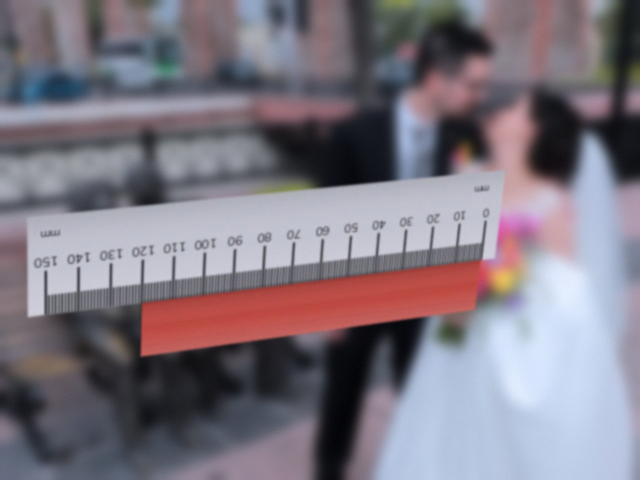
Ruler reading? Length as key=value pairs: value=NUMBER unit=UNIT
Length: value=120 unit=mm
